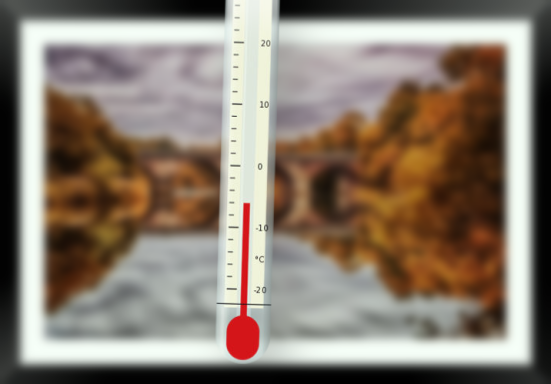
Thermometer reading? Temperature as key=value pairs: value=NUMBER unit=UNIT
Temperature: value=-6 unit=°C
